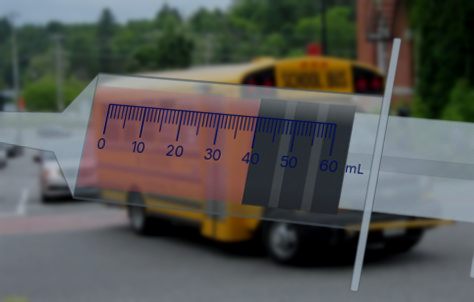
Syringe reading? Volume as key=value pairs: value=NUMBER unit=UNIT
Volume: value=40 unit=mL
